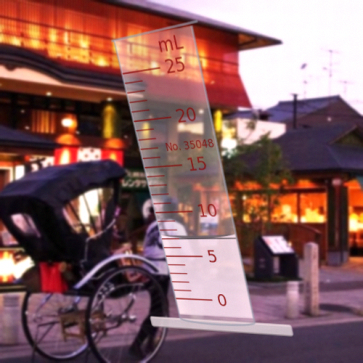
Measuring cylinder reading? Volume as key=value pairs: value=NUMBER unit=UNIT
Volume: value=7 unit=mL
